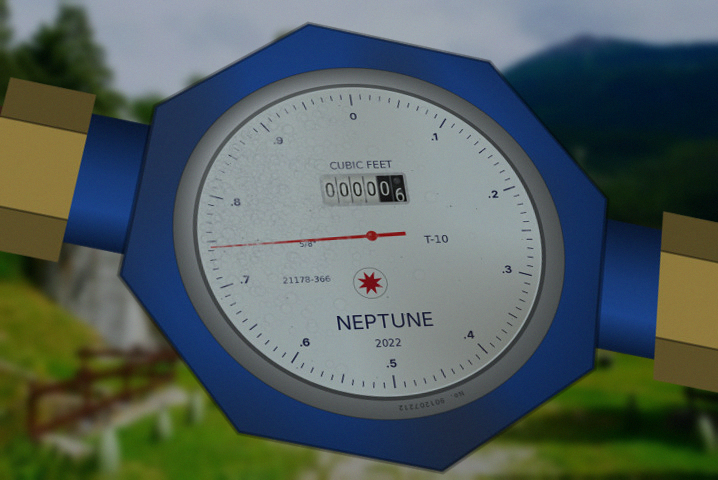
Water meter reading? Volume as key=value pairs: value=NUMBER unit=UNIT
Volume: value=5.74 unit=ft³
